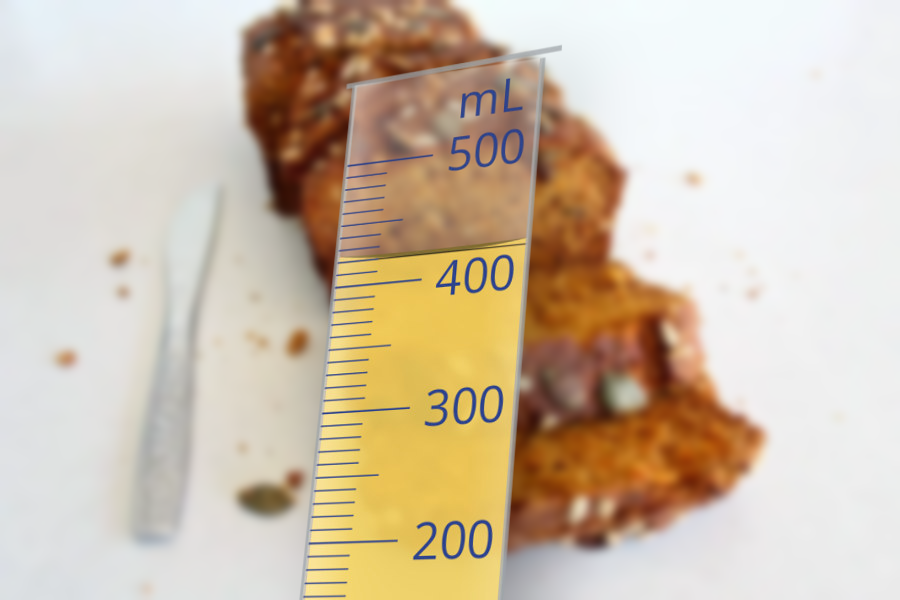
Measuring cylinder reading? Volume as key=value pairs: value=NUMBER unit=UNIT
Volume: value=420 unit=mL
